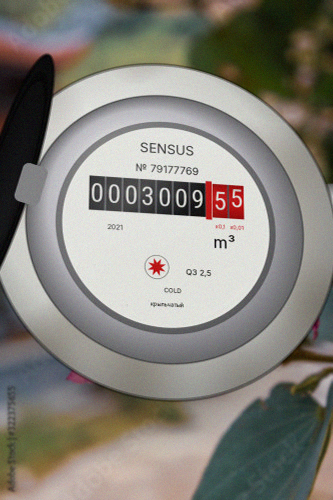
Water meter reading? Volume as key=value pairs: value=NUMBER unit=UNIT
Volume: value=3009.55 unit=m³
